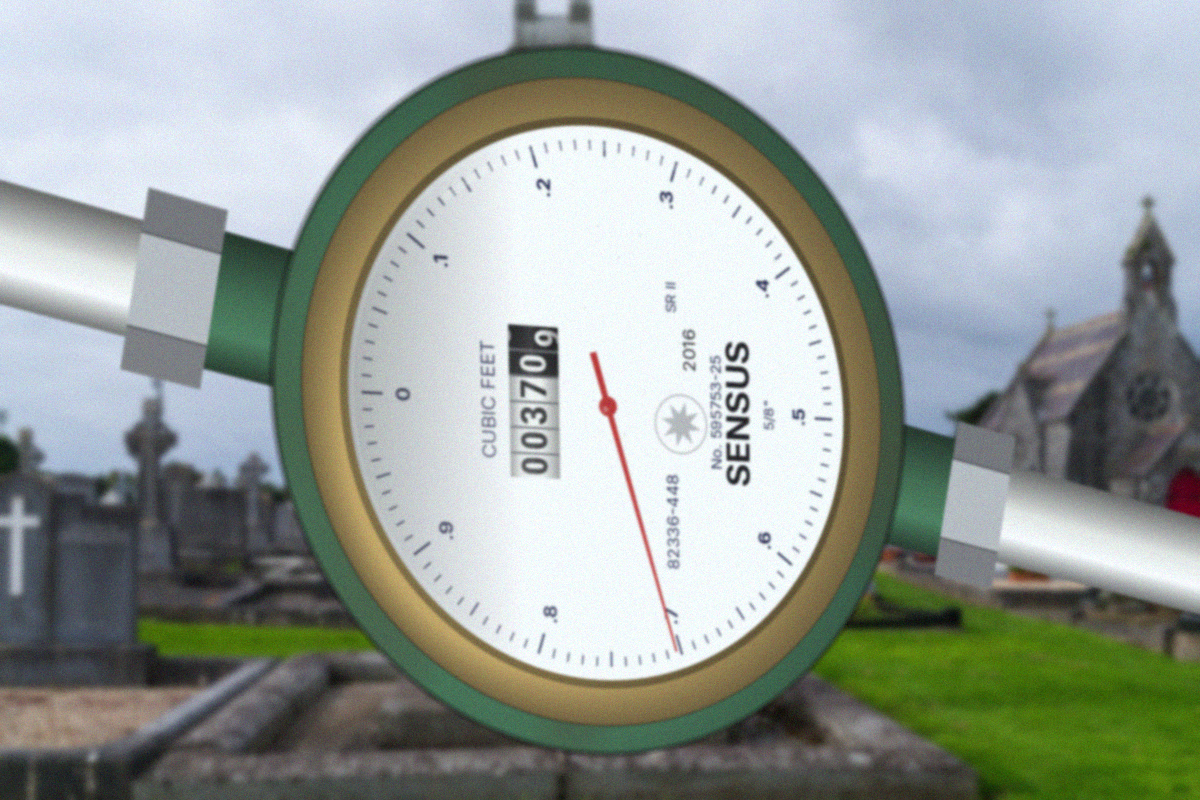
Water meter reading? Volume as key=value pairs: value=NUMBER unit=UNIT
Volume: value=3708.70 unit=ft³
